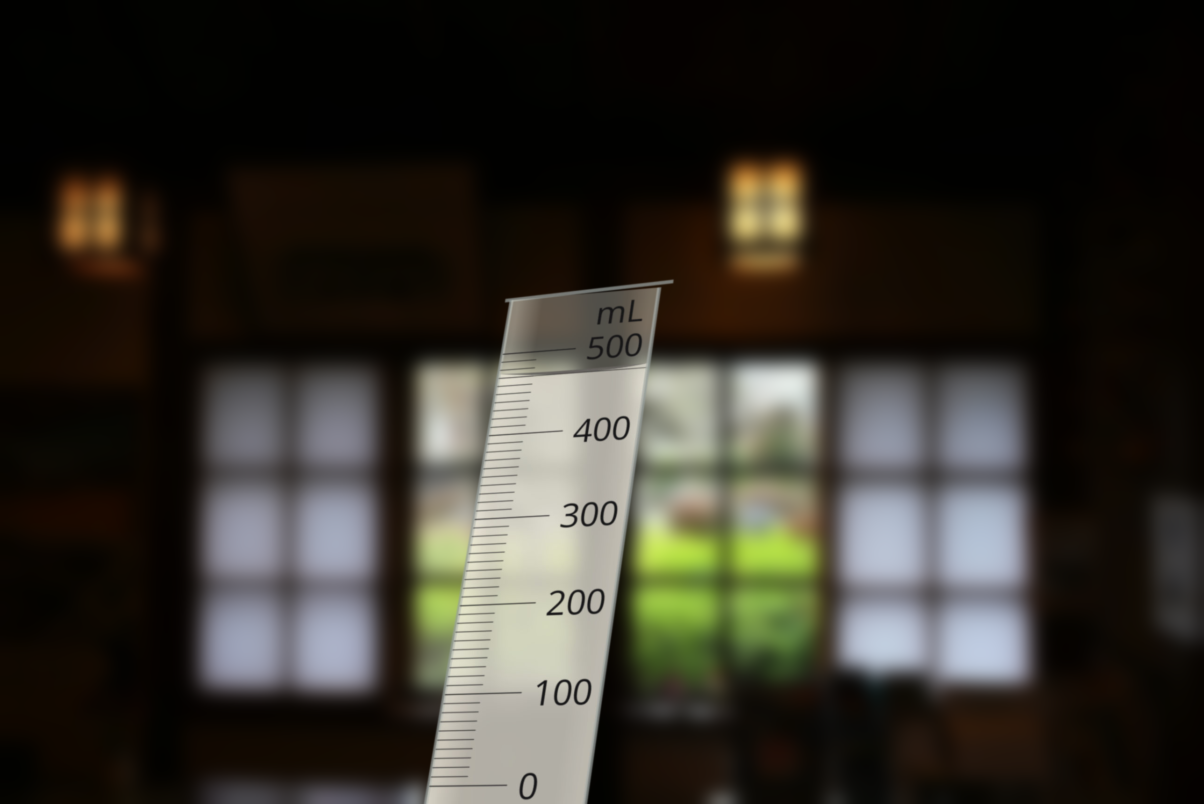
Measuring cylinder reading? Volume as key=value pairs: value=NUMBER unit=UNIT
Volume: value=470 unit=mL
